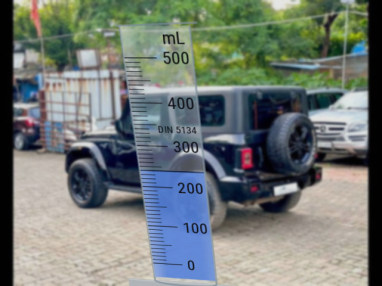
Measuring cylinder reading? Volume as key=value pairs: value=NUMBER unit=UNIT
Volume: value=240 unit=mL
